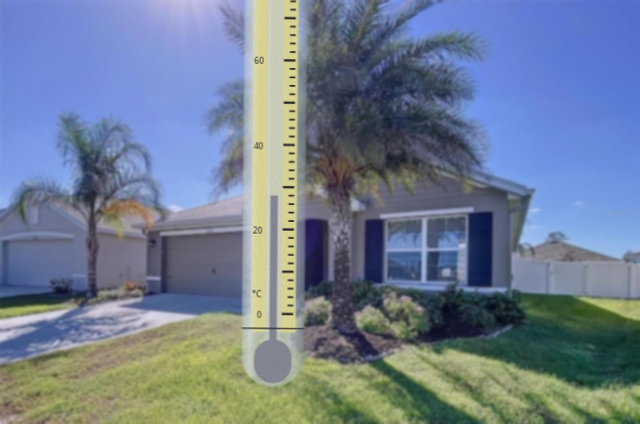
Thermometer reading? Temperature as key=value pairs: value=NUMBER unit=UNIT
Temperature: value=28 unit=°C
